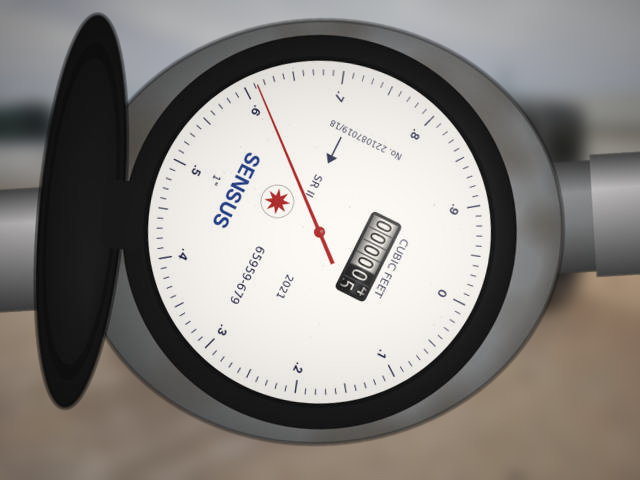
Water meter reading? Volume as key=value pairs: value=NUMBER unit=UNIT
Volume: value=4.61 unit=ft³
